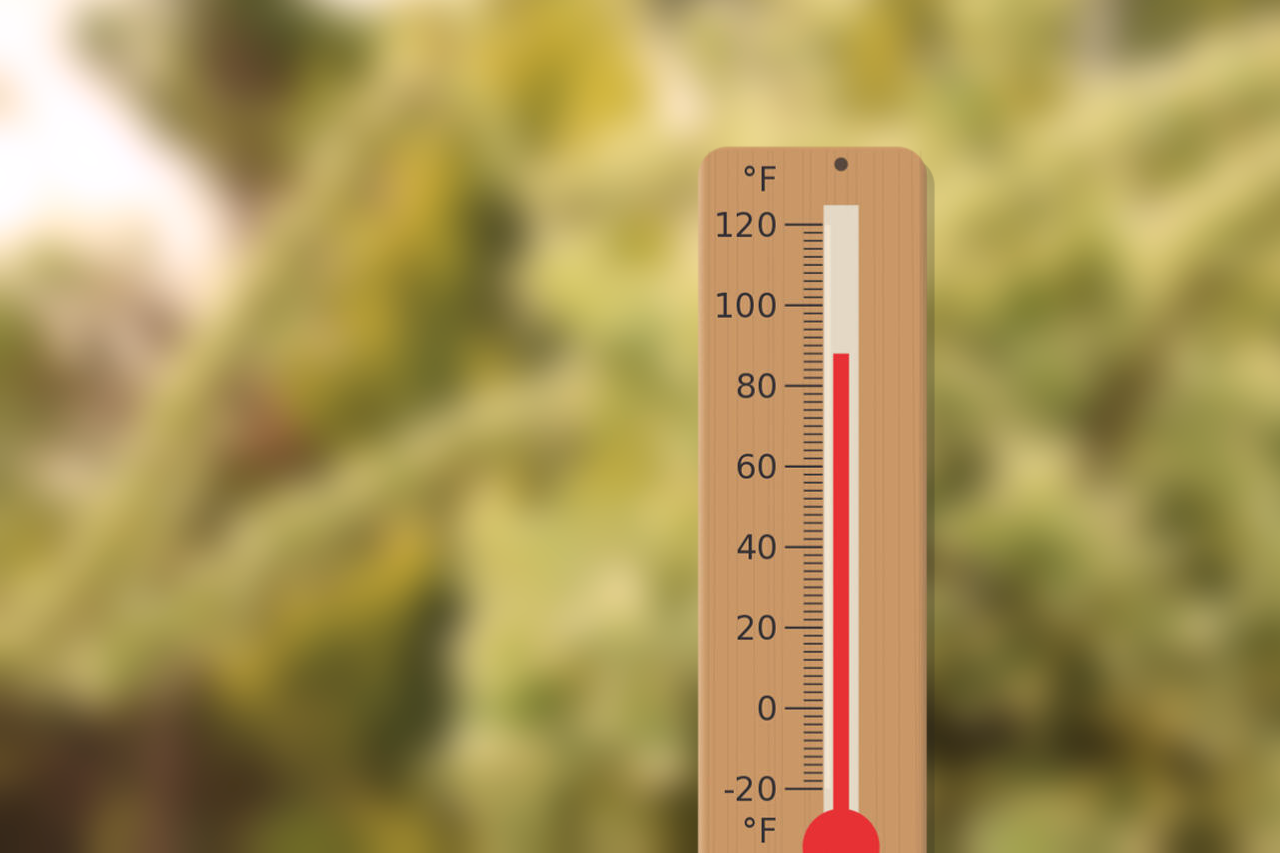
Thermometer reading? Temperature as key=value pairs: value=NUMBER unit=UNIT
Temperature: value=88 unit=°F
